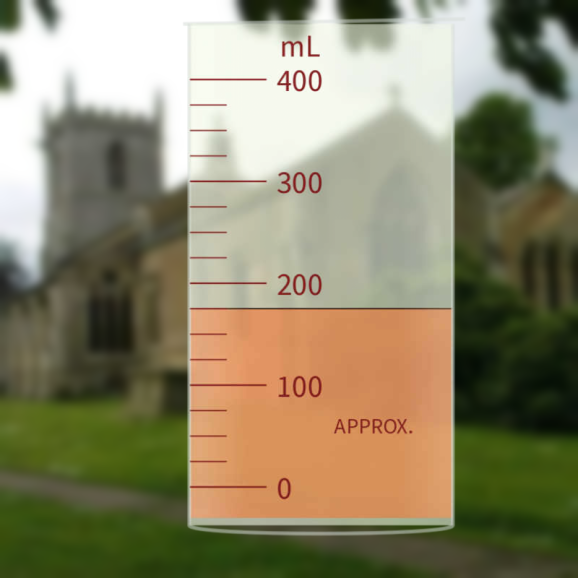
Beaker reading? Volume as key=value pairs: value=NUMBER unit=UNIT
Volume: value=175 unit=mL
